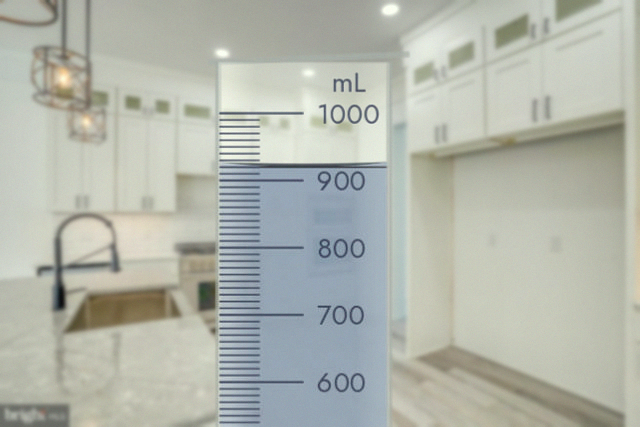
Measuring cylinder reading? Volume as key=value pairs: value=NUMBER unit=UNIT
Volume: value=920 unit=mL
